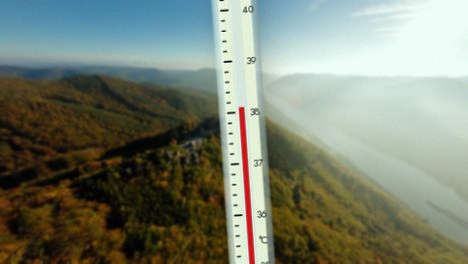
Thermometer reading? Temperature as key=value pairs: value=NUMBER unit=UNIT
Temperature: value=38.1 unit=°C
